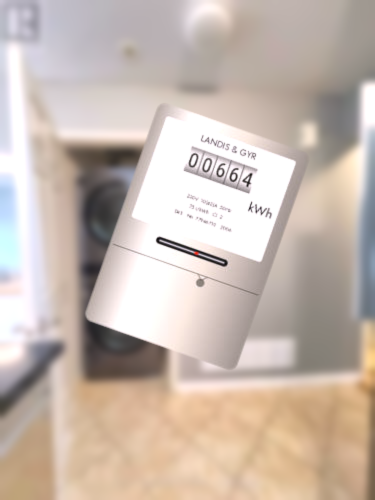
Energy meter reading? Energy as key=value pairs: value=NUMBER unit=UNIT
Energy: value=664 unit=kWh
